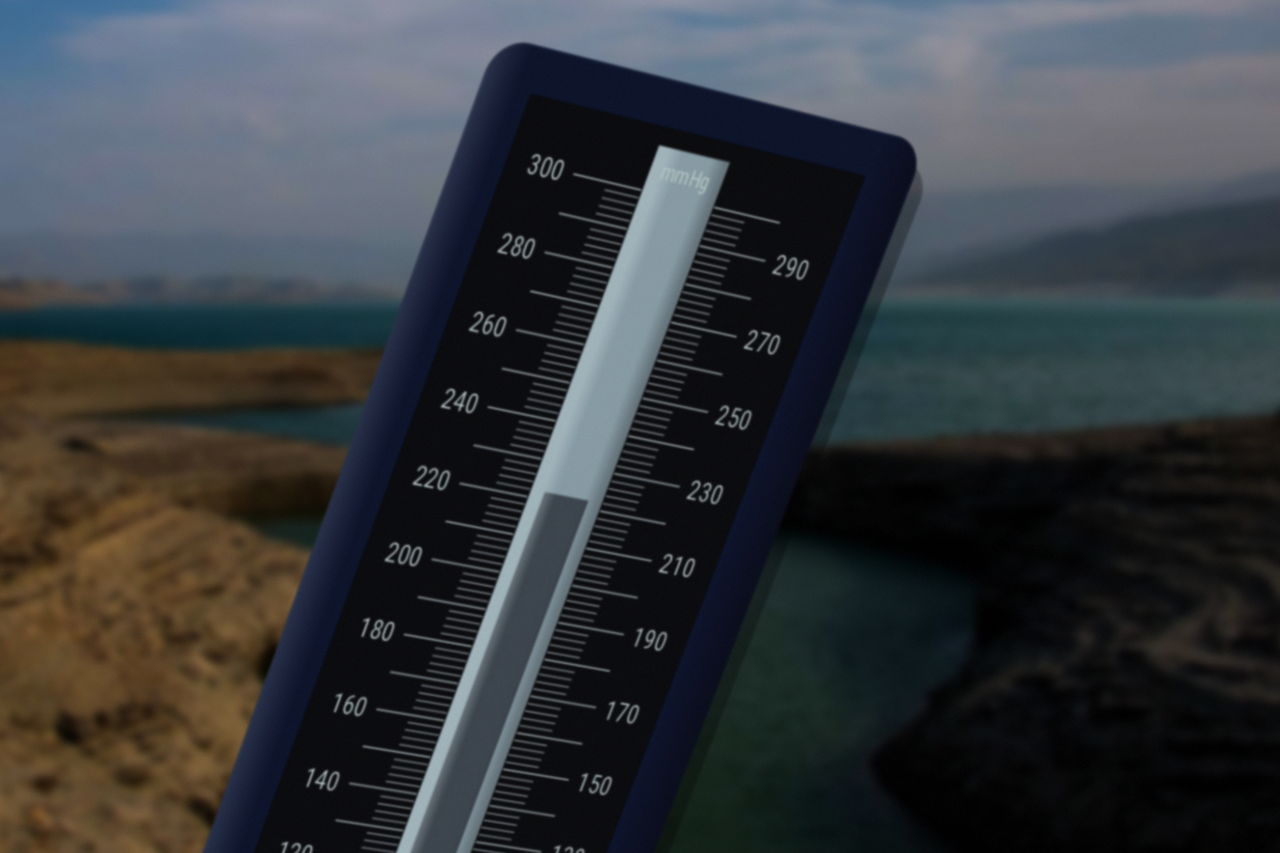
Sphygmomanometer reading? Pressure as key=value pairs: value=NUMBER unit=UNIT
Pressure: value=222 unit=mmHg
